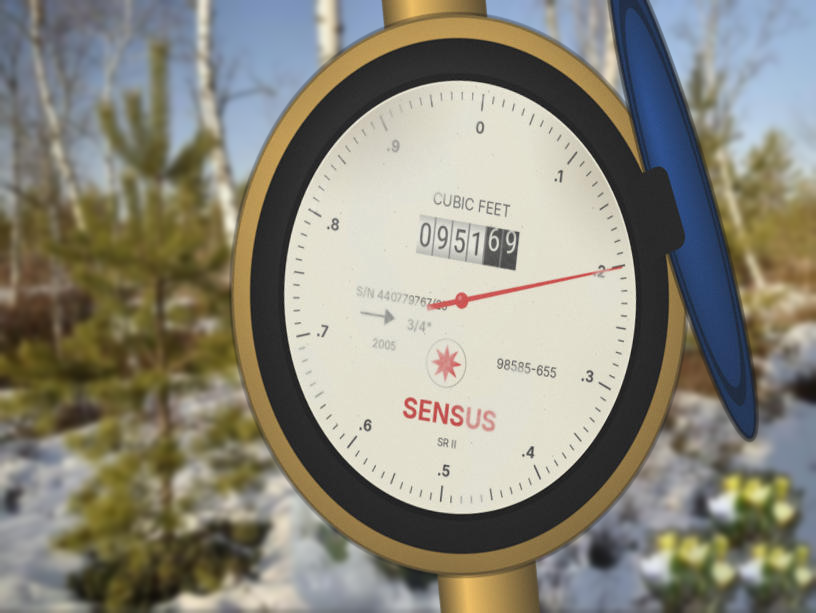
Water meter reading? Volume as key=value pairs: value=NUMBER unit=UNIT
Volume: value=95169.20 unit=ft³
